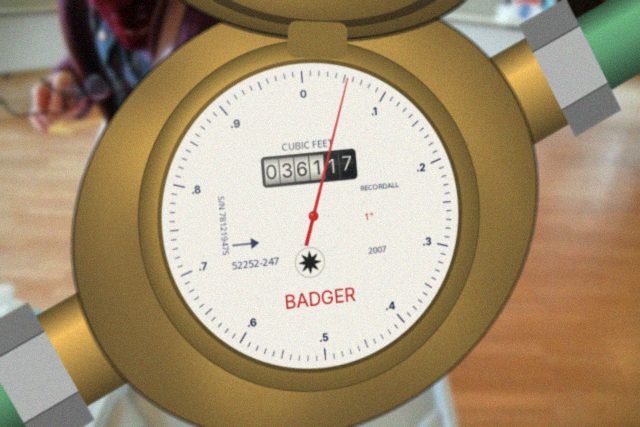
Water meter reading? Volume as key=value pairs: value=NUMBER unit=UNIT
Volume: value=36117.05 unit=ft³
